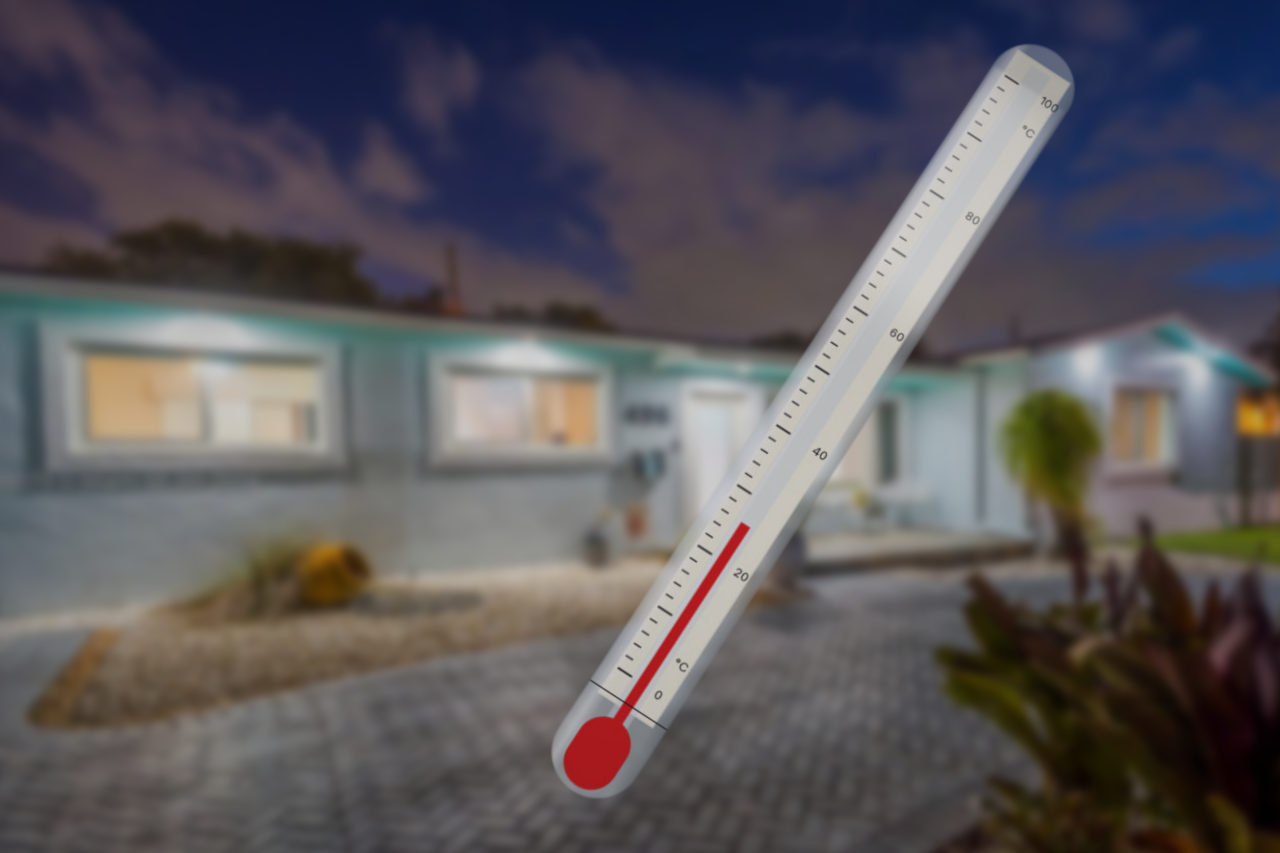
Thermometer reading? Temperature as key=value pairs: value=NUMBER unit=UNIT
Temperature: value=26 unit=°C
